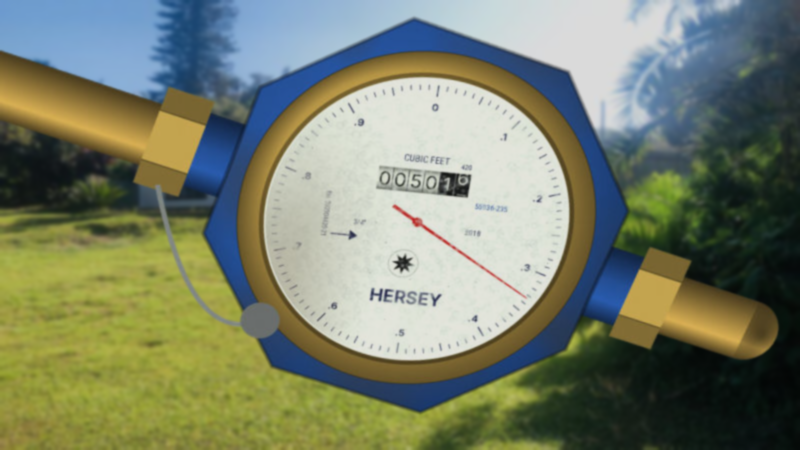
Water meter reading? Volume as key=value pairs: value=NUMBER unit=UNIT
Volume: value=5016.33 unit=ft³
